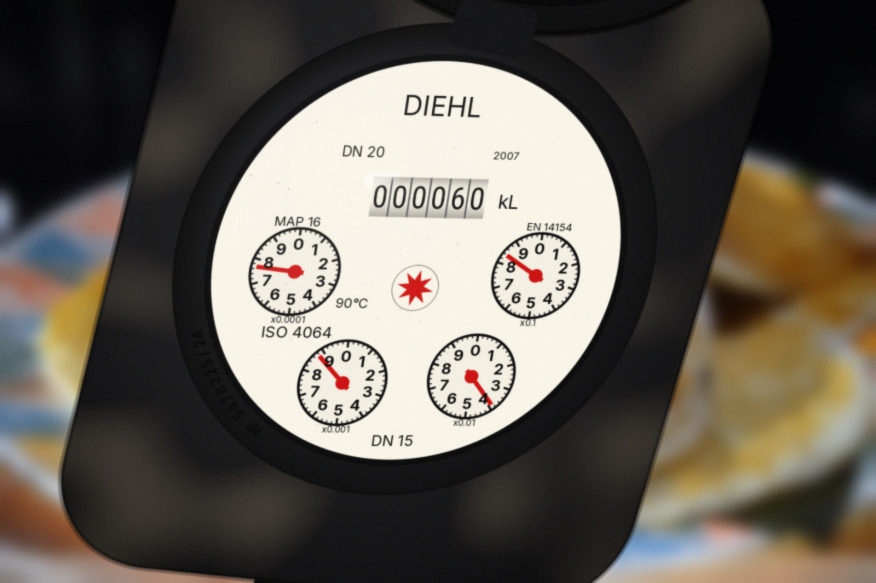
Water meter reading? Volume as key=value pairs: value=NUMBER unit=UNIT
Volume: value=60.8387 unit=kL
